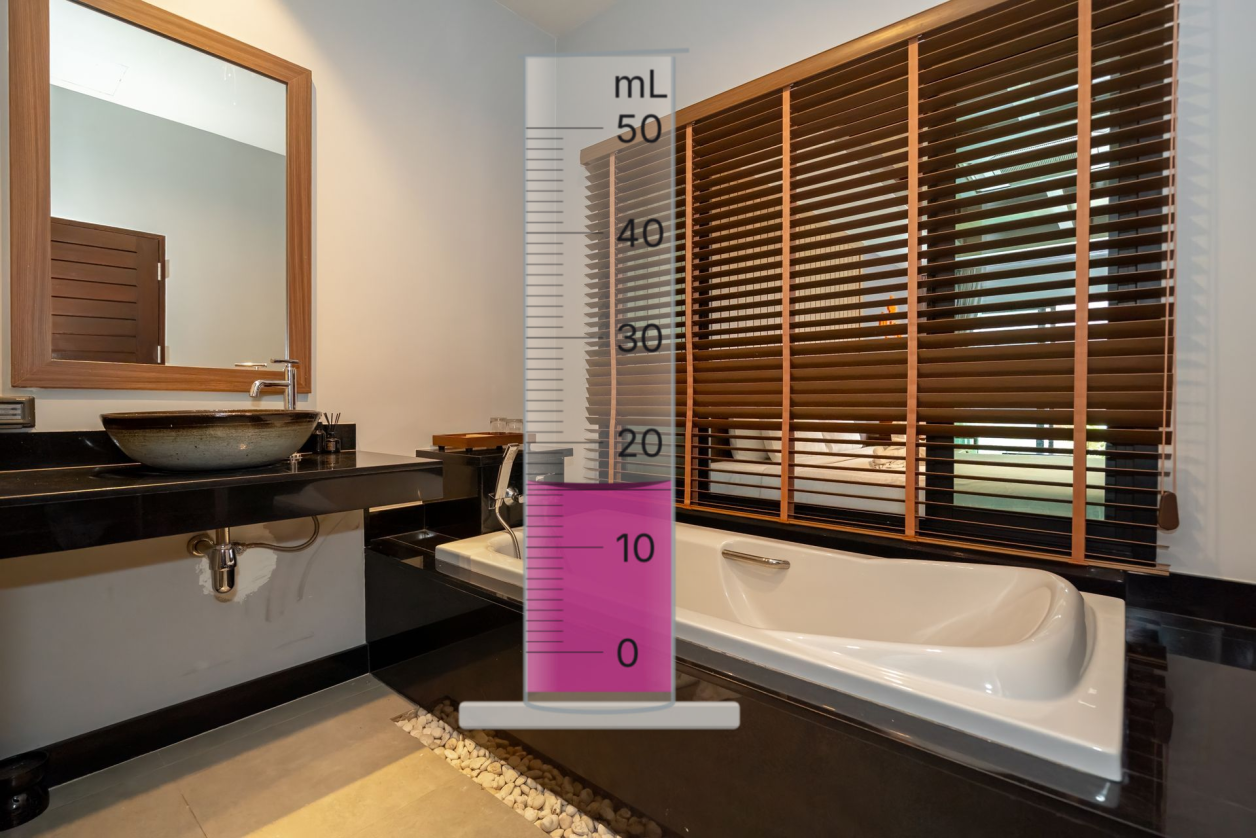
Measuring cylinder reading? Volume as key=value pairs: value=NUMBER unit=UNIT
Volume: value=15.5 unit=mL
